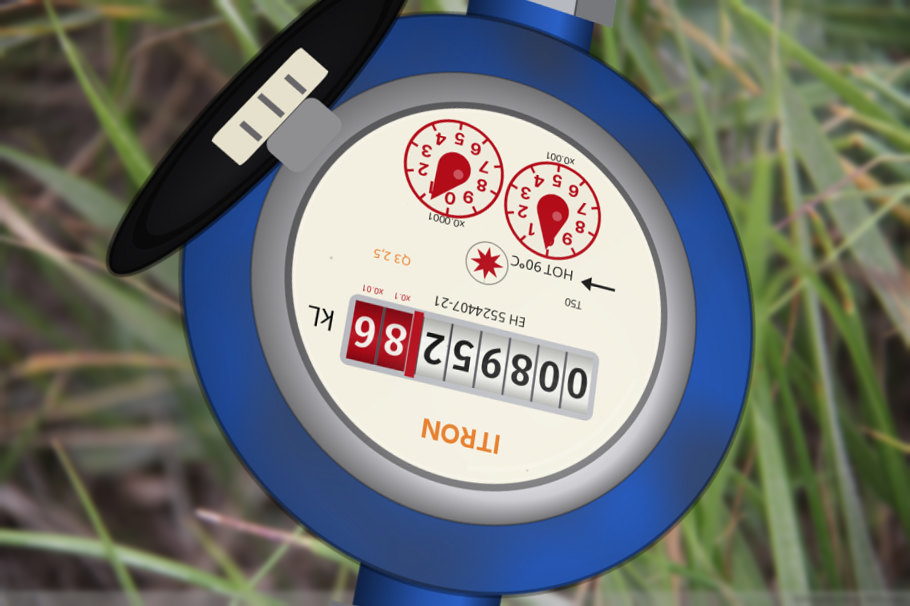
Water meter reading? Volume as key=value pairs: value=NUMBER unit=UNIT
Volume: value=8952.8600 unit=kL
